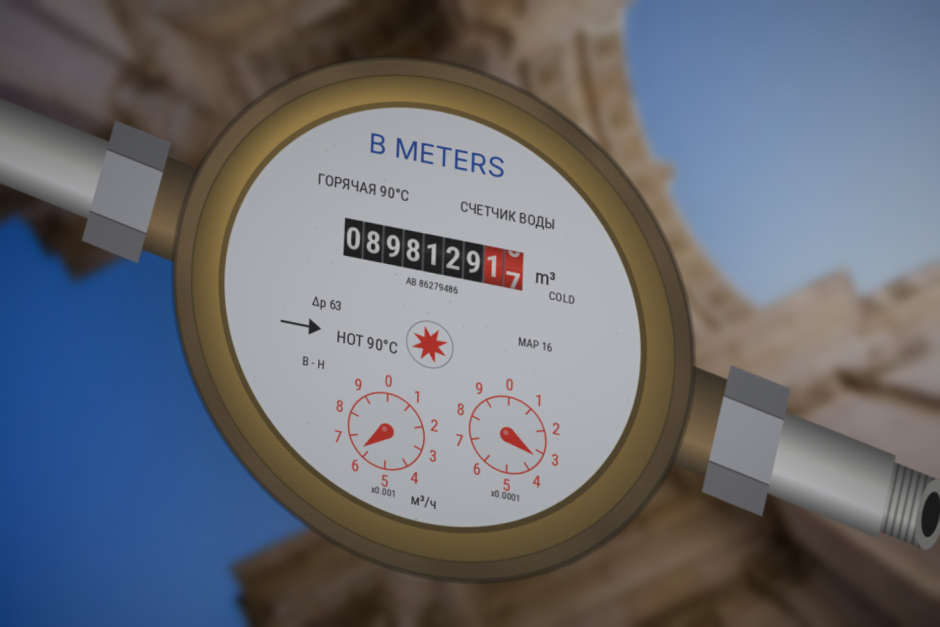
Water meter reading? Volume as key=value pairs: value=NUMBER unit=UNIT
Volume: value=898129.1663 unit=m³
